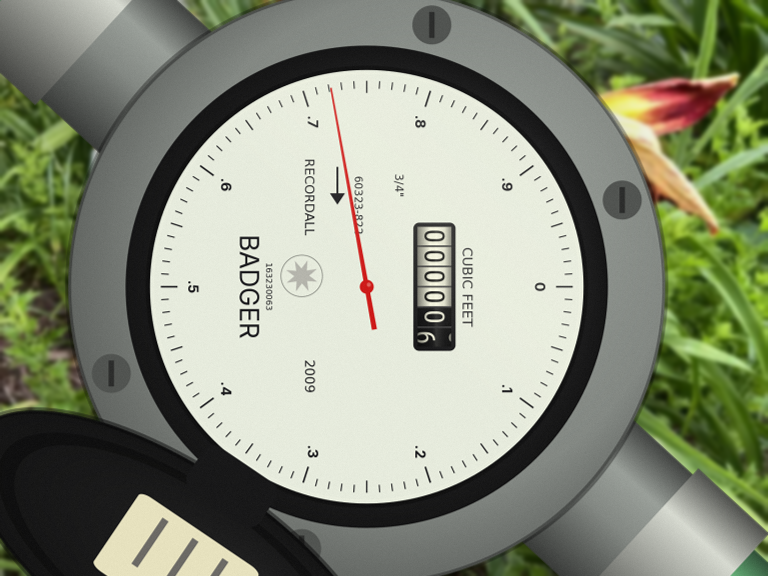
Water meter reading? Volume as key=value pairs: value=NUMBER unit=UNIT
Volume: value=5.72 unit=ft³
